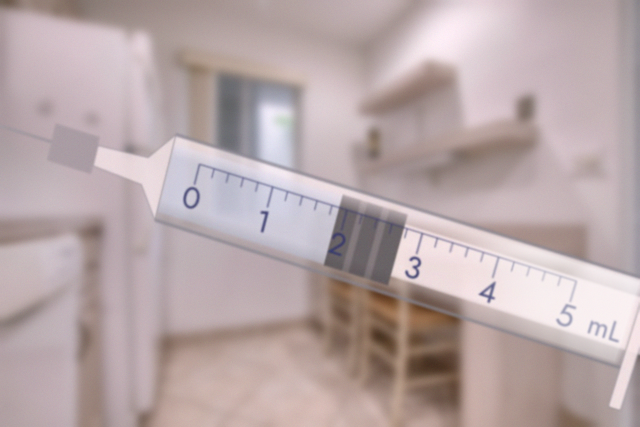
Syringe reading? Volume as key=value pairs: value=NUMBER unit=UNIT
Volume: value=1.9 unit=mL
